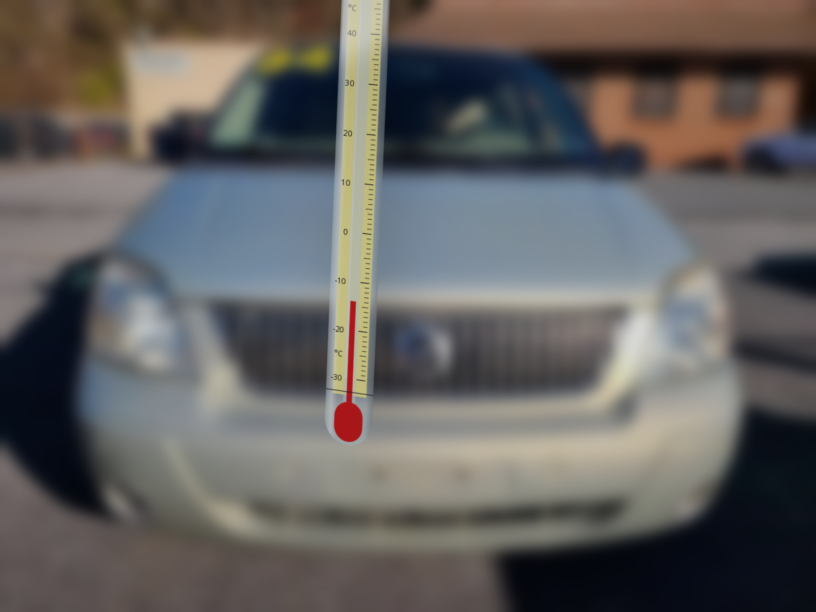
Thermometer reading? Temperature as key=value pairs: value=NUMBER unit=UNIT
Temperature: value=-14 unit=°C
